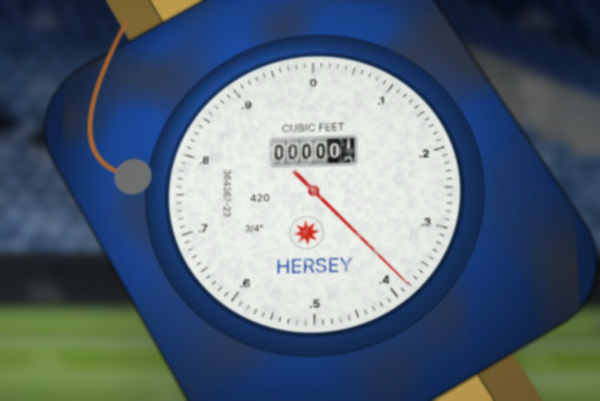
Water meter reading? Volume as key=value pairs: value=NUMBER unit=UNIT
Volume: value=1.38 unit=ft³
